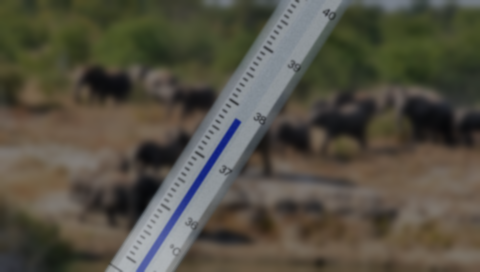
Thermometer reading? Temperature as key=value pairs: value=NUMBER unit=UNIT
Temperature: value=37.8 unit=°C
